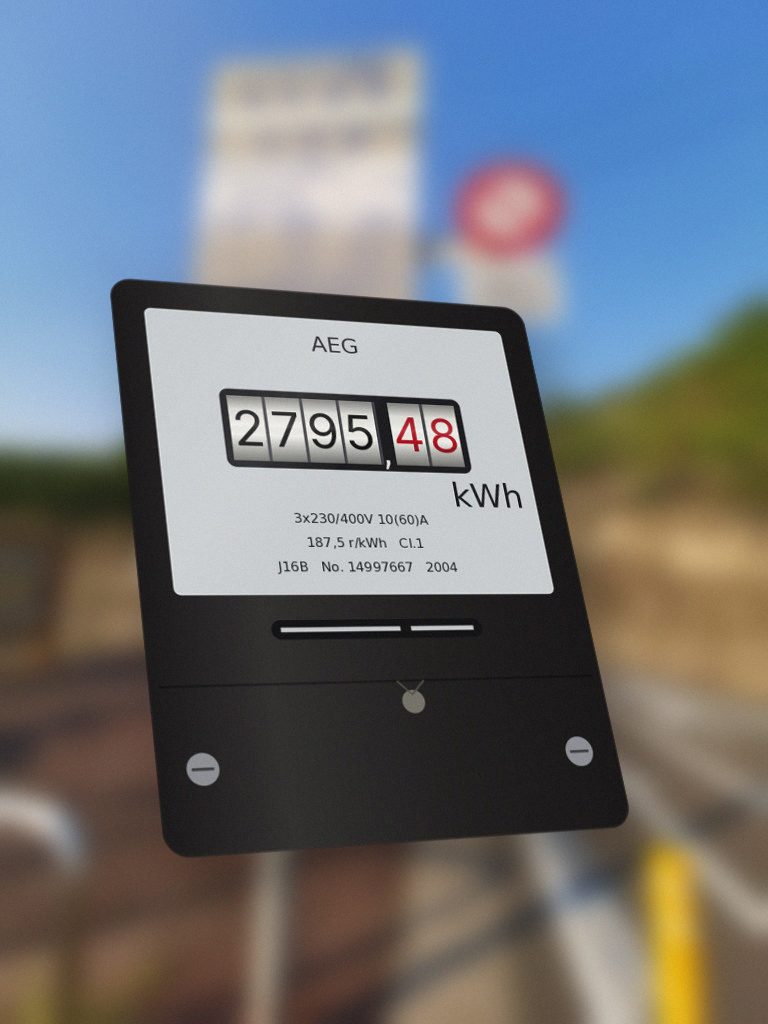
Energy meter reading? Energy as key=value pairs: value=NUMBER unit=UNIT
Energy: value=2795.48 unit=kWh
